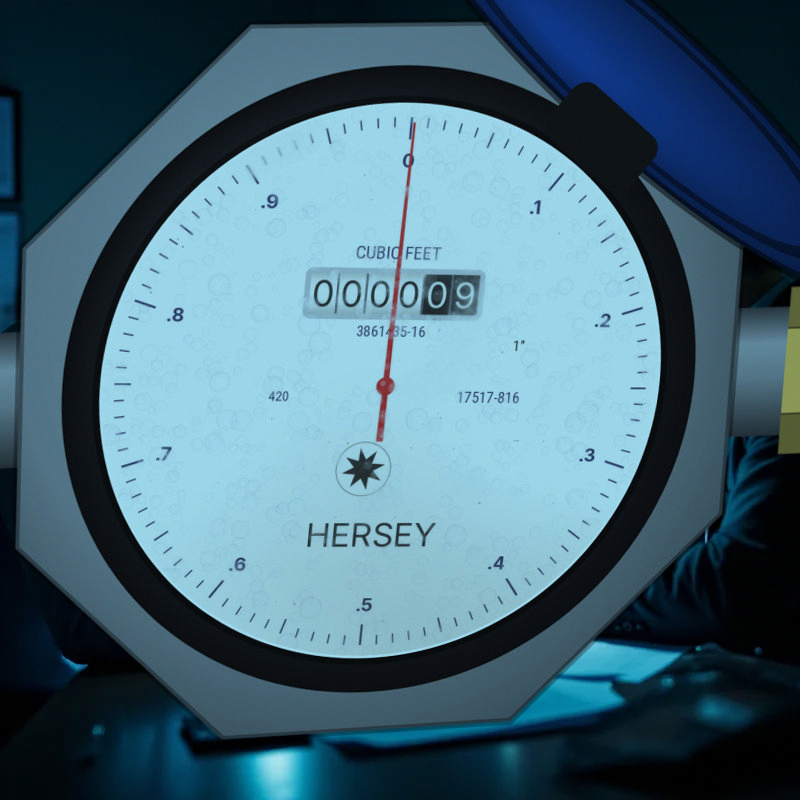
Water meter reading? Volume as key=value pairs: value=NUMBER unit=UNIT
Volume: value=9.00 unit=ft³
